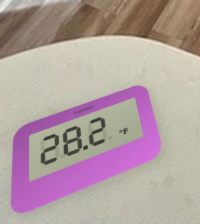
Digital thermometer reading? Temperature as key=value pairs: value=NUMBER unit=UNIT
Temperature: value=28.2 unit=°F
